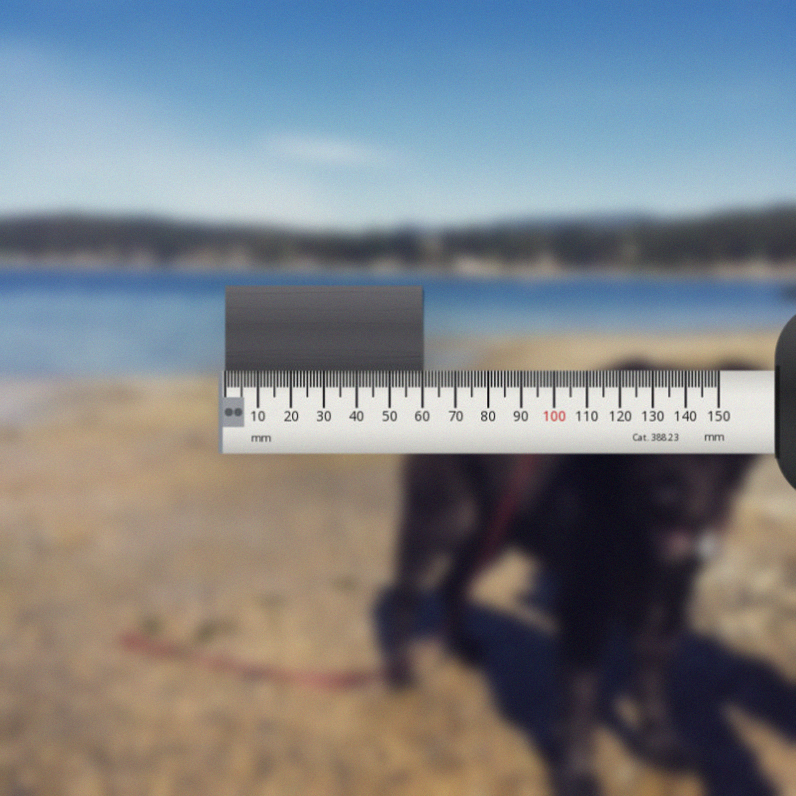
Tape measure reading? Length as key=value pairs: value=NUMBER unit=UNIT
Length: value=60 unit=mm
